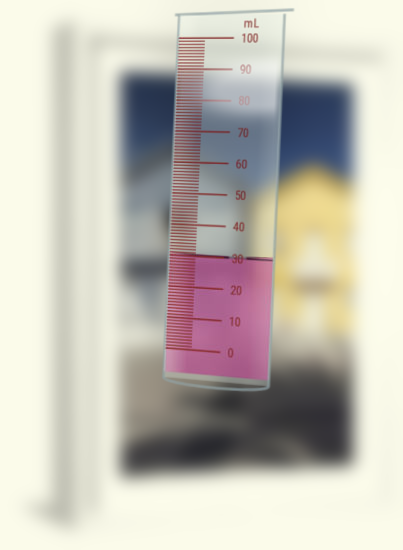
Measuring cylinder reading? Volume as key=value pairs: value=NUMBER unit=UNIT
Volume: value=30 unit=mL
